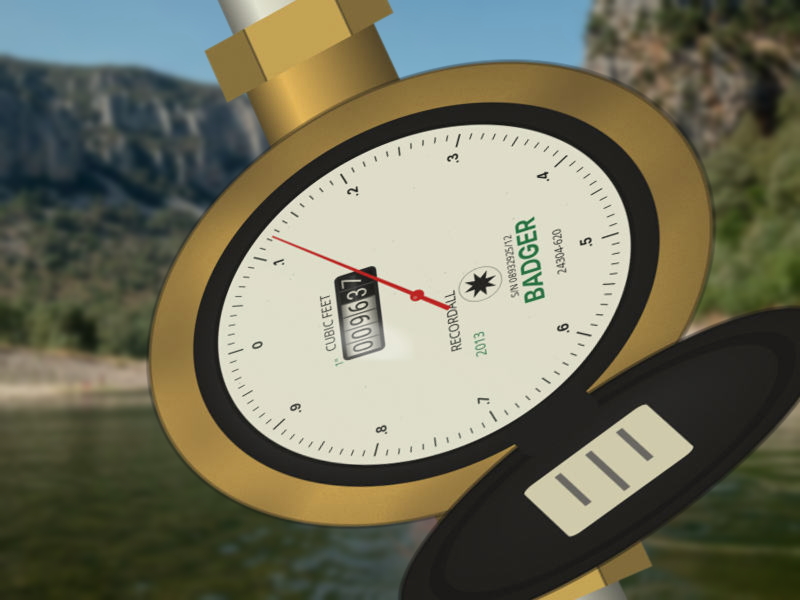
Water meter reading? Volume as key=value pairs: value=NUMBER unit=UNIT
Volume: value=9637.12 unit=ft³
